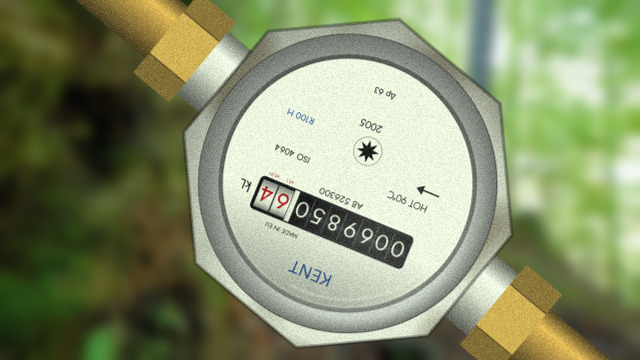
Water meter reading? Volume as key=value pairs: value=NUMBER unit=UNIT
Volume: value=69850.64 unit=kL
